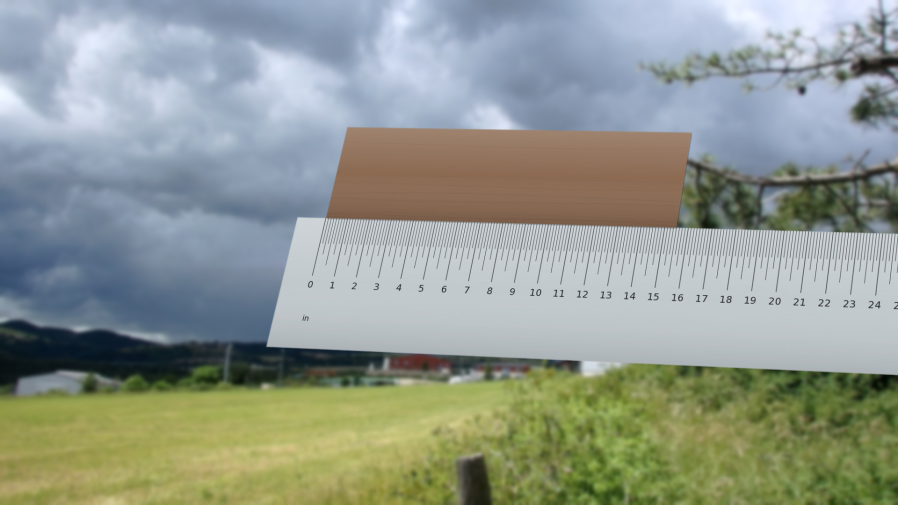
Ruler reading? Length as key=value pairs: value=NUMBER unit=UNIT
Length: value=15.5 unit=in
